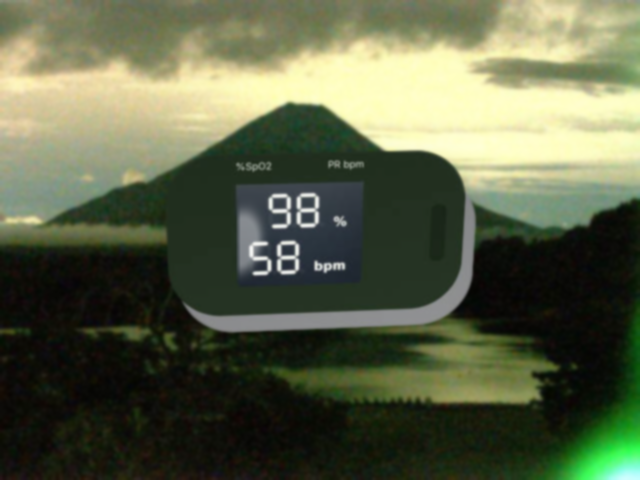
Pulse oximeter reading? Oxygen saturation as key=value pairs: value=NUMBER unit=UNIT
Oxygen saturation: value=98 unit=%
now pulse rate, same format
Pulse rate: value=58 unit=bpm
